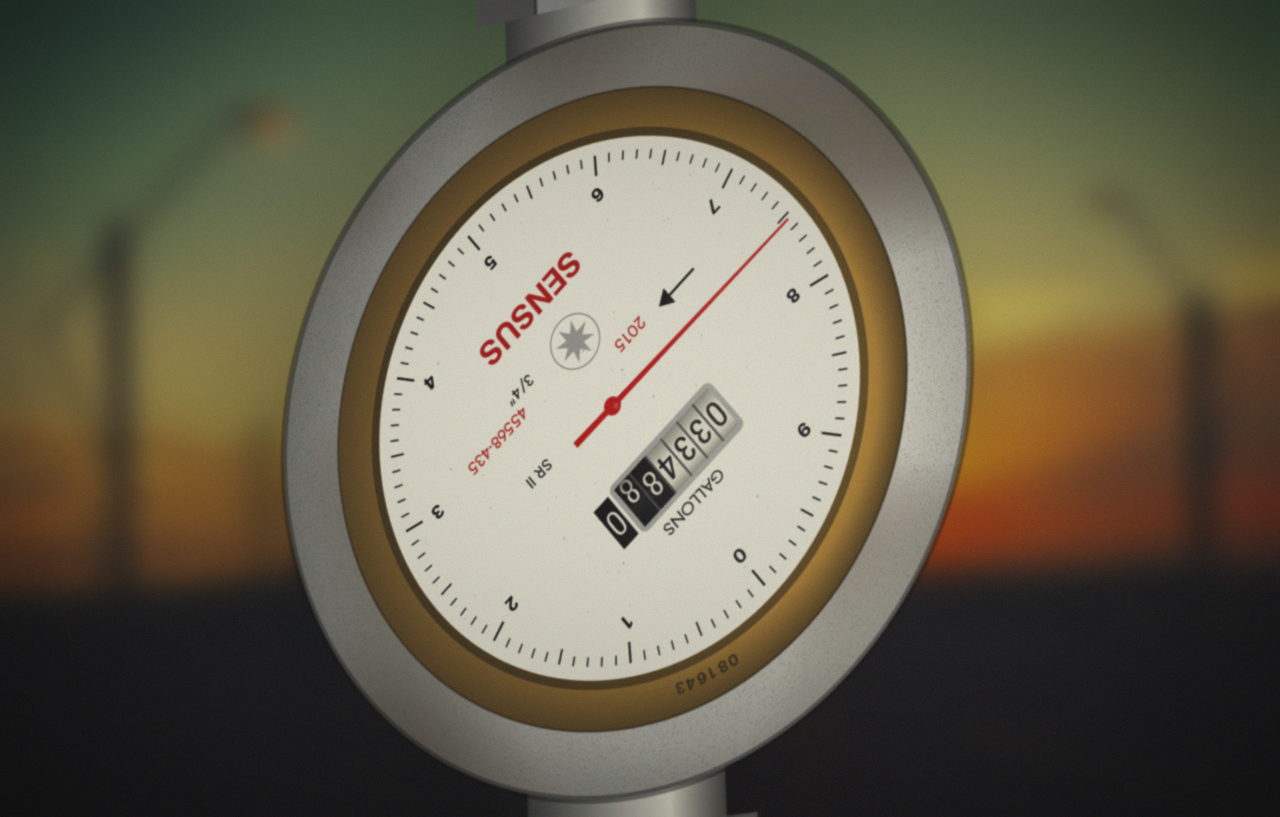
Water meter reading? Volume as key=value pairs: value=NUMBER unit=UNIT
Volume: value=334877.5 unit=gal
